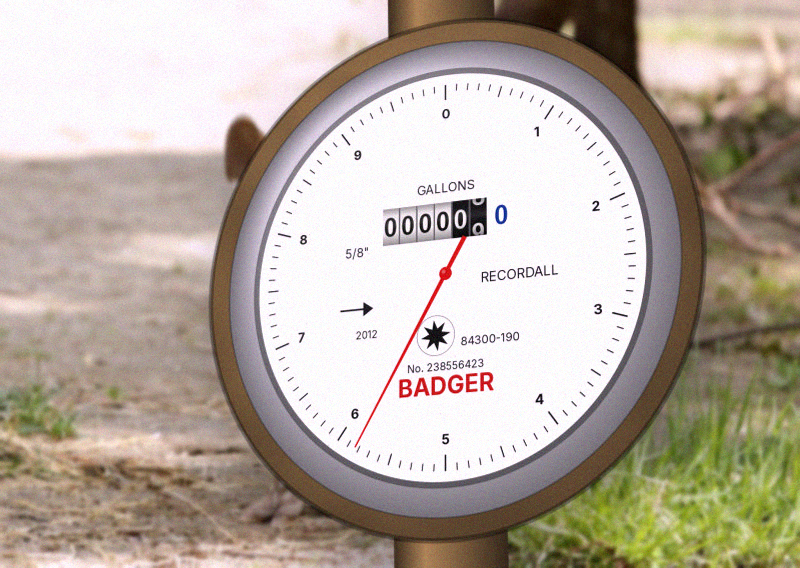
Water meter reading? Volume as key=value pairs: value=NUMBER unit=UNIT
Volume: value=85.8 unit=gal
